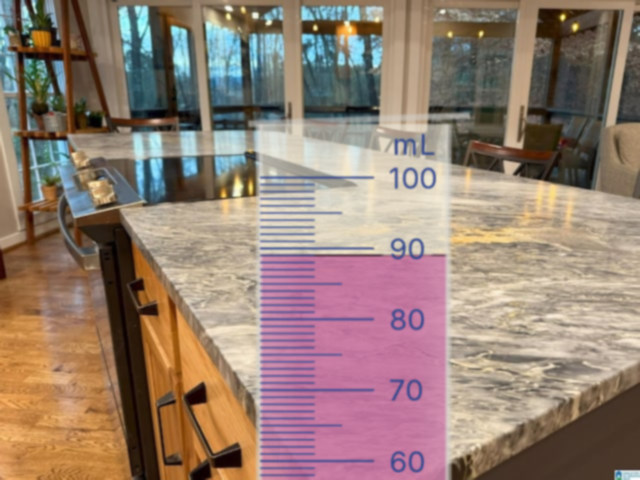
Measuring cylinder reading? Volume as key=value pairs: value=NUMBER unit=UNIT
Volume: value=89 unit=mL
